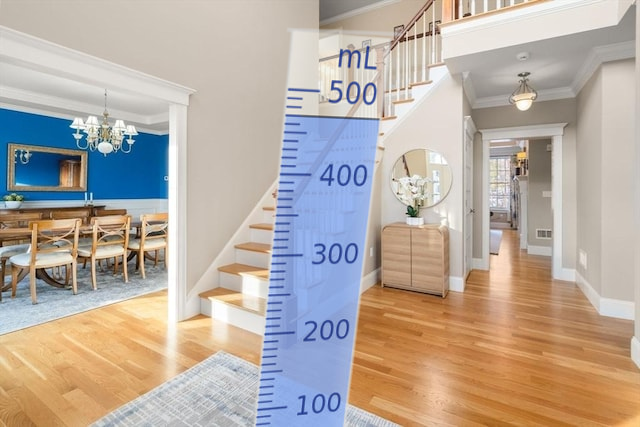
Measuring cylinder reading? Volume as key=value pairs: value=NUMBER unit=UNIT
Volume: value=470 unit=mL
